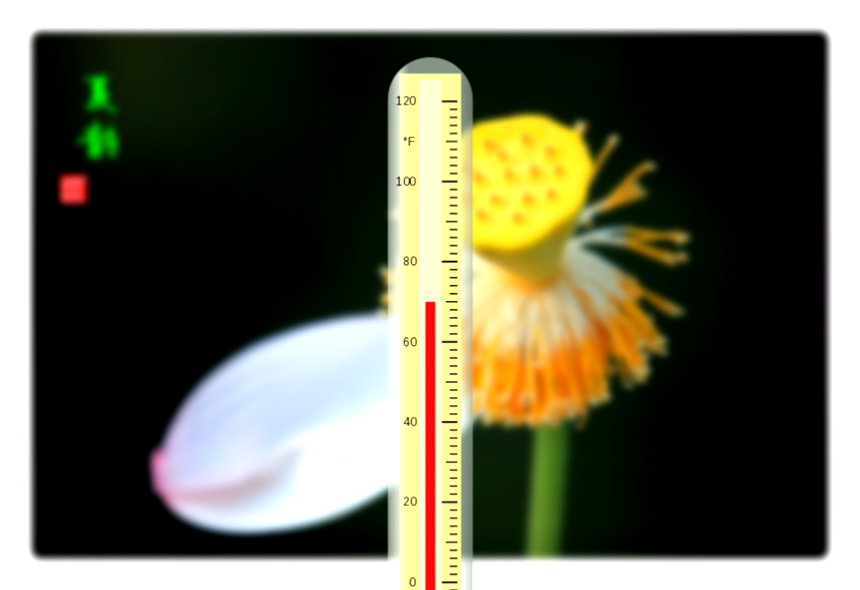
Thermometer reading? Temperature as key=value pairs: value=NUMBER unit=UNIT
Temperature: value=70 unit=°F
